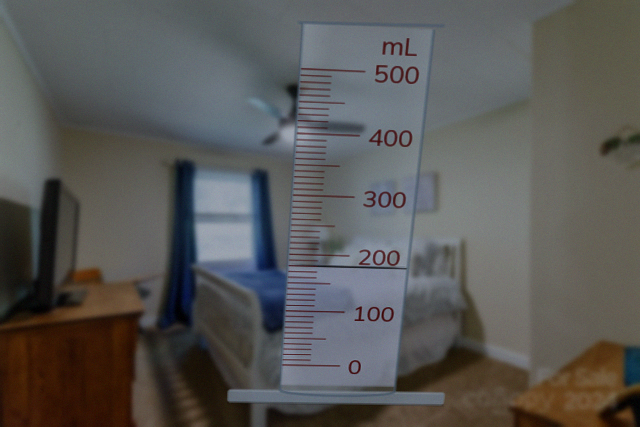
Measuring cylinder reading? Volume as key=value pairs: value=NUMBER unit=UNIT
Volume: value=180 unit=mL
